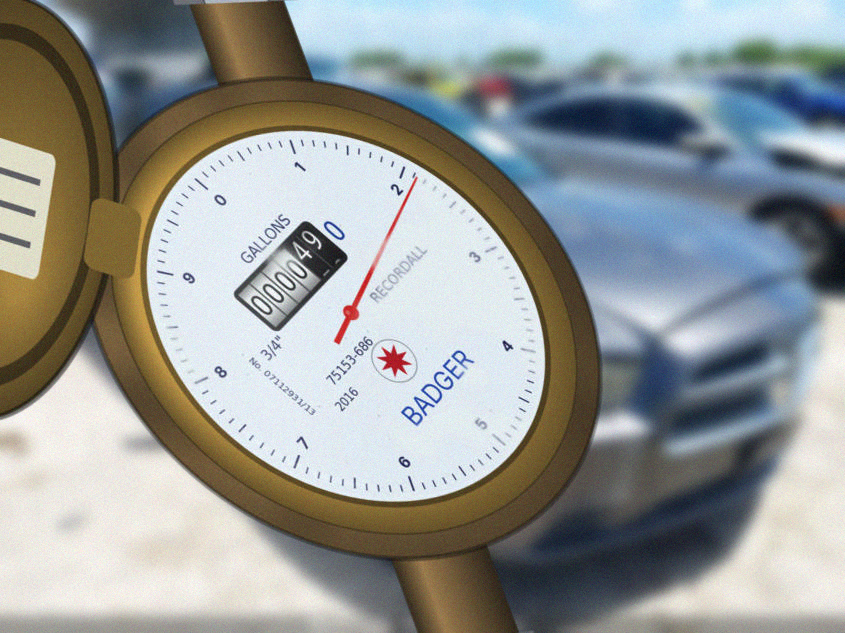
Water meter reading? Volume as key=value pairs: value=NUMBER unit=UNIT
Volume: value=492.1 unit=gal
